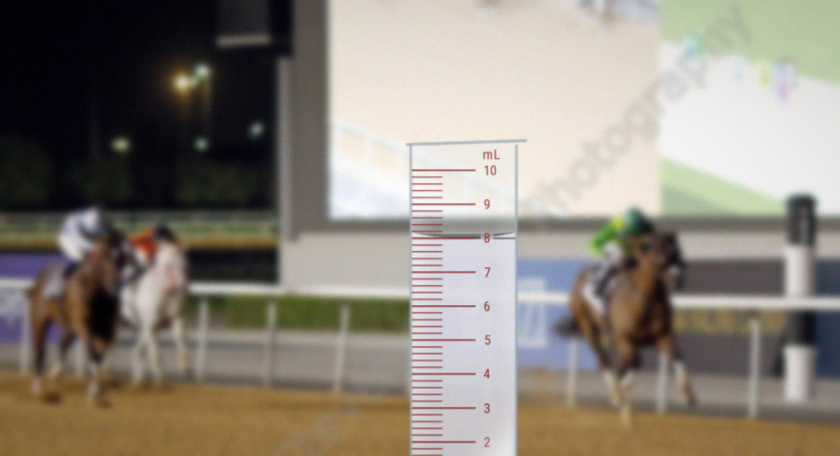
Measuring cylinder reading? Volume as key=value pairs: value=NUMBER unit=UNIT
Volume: value=8 unit=mL
